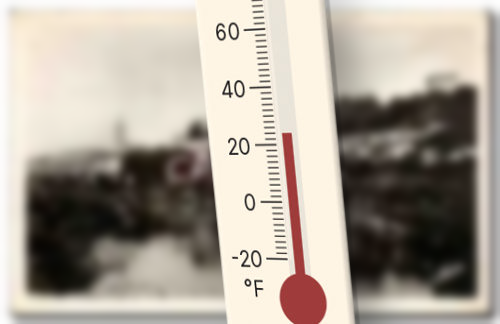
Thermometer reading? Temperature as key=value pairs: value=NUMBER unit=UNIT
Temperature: value=24 unit=°F
